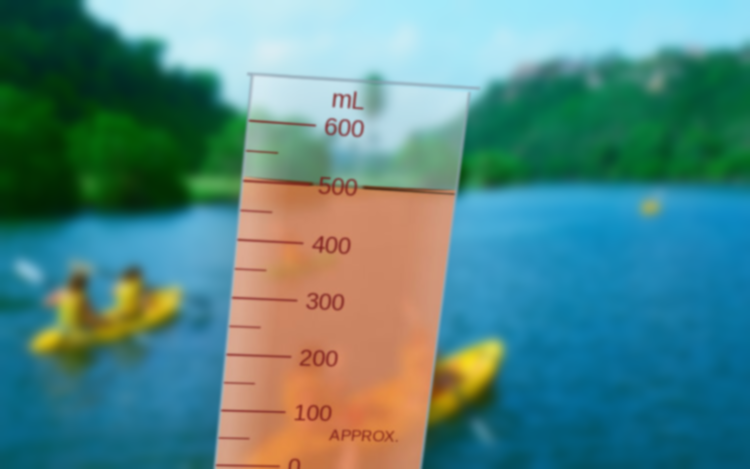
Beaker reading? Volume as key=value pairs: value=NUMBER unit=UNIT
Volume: value=500 unit=mL
